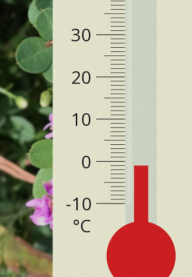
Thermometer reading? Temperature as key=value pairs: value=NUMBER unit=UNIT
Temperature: value=-1 unit=°C
